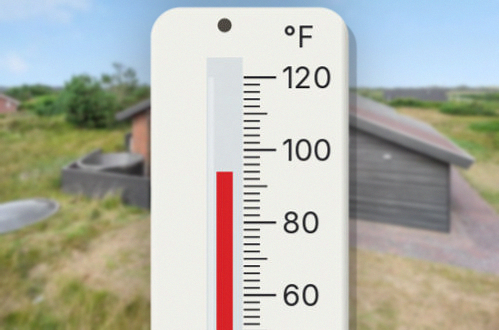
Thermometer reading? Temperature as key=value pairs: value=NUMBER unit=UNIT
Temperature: value=94 unit=°F
